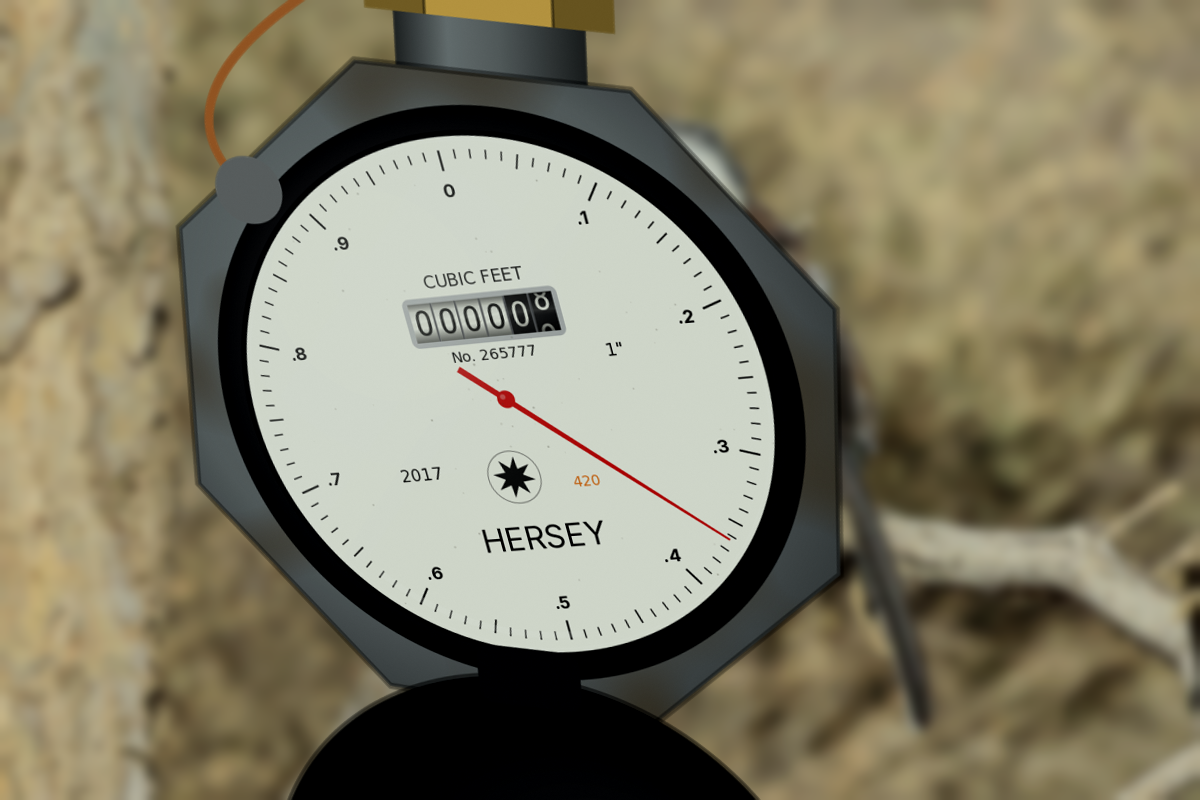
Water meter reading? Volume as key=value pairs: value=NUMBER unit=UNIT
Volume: value=8.36 unit=ft³
